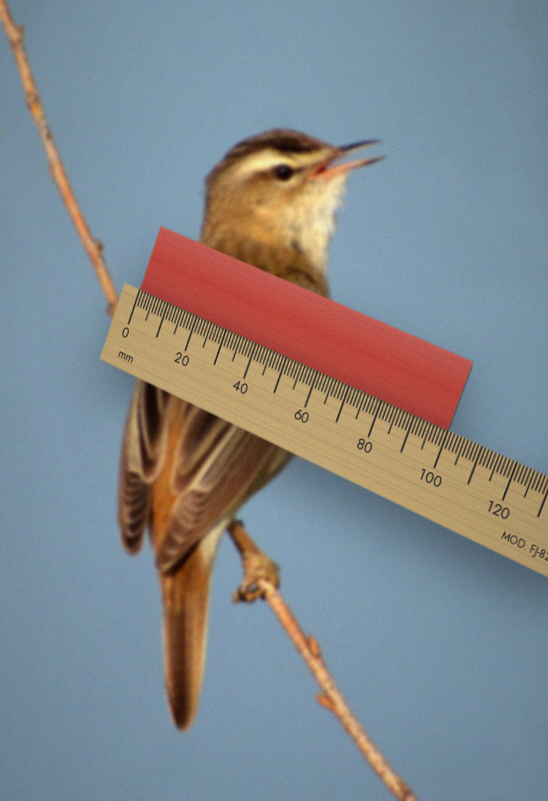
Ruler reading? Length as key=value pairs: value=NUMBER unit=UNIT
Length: value=100 unit=mm
